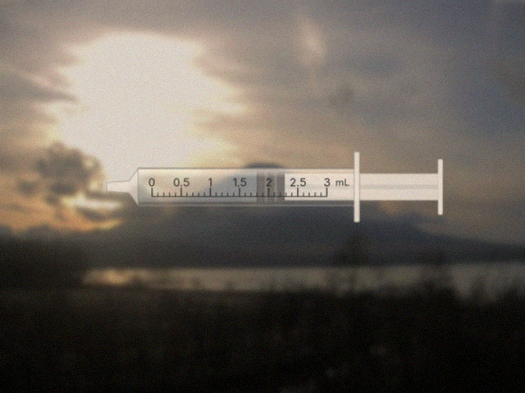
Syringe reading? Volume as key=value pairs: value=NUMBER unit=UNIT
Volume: value=1.8 unit=mL
